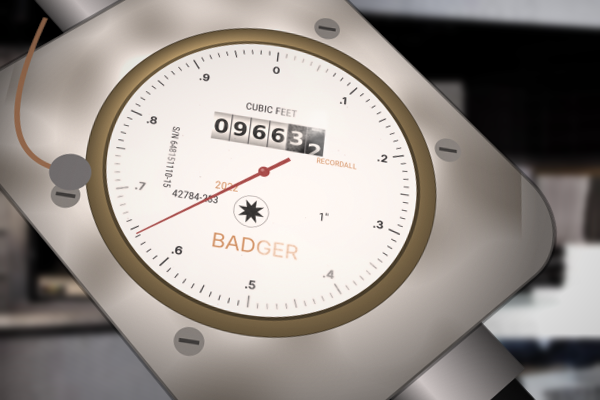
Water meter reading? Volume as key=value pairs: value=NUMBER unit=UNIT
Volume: value=96631.64 unit=ft³
